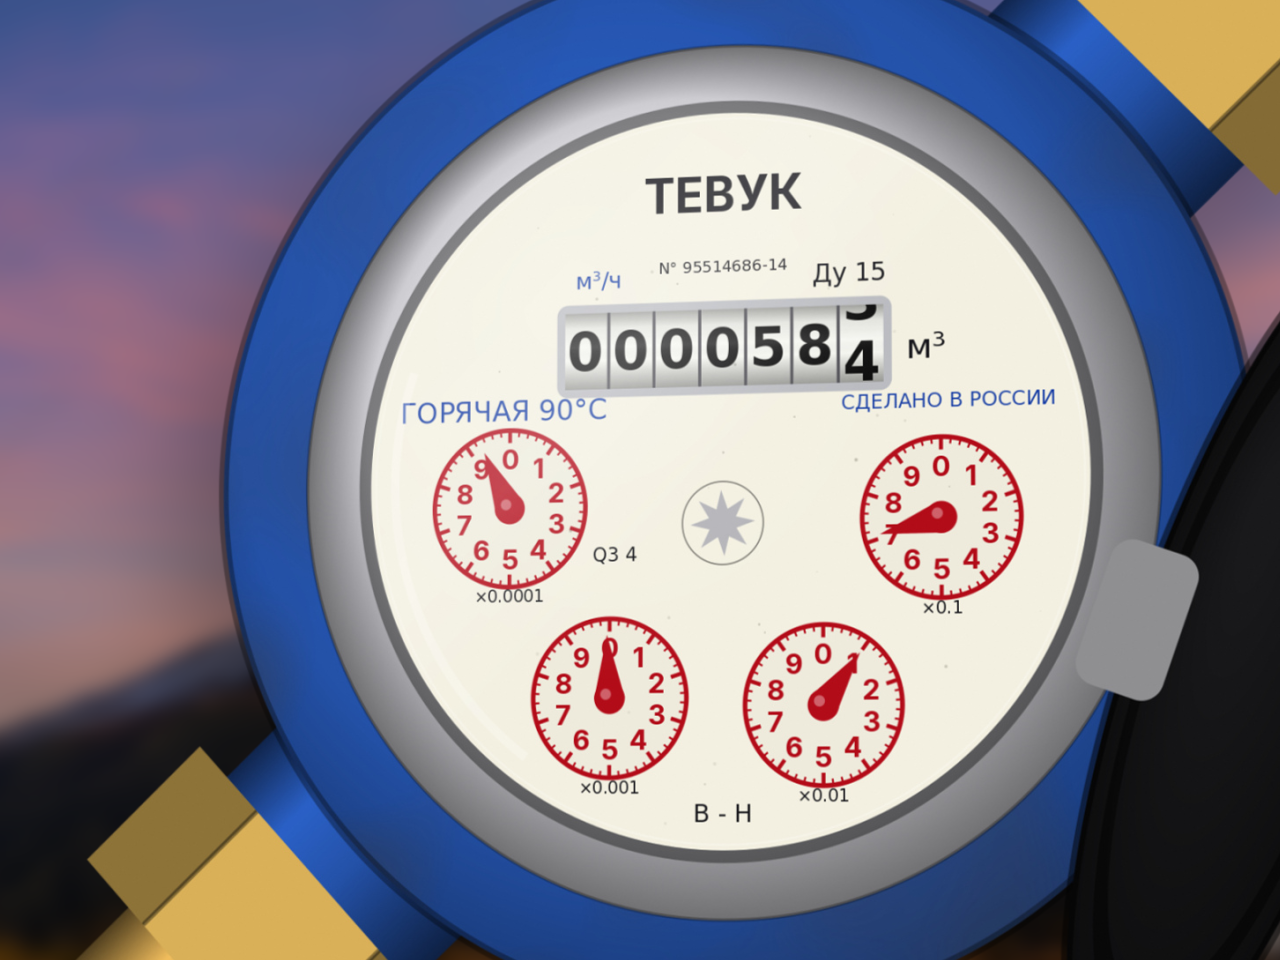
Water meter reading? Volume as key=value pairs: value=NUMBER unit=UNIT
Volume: value=583.7099 unit=m³
